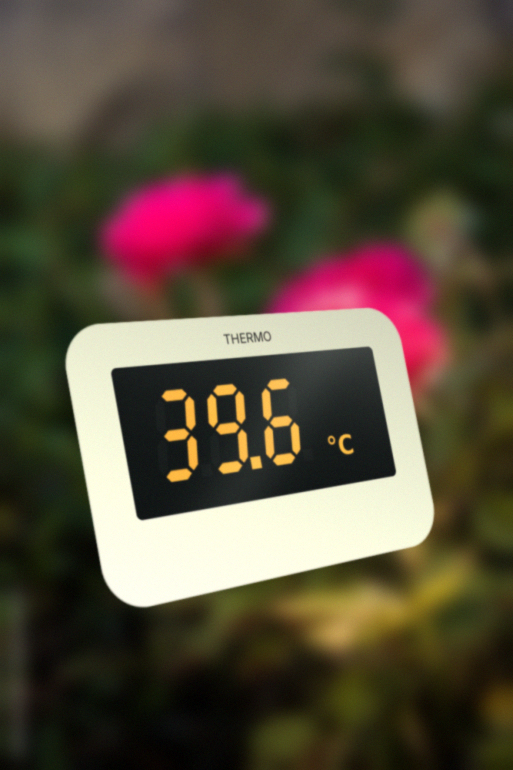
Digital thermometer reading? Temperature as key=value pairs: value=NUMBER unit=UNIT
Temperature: value=39.6 unit=°C
